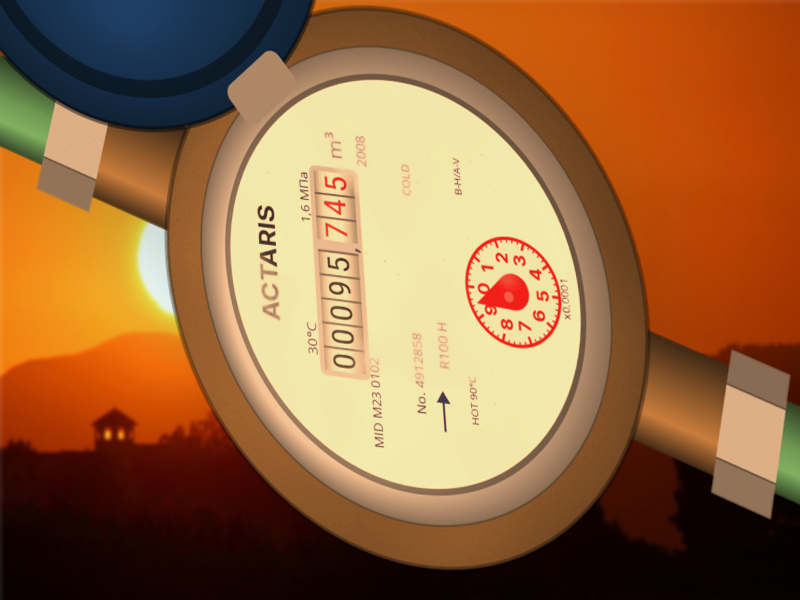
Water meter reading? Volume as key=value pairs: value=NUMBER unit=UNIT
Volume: value=95.7449 unit=m³
